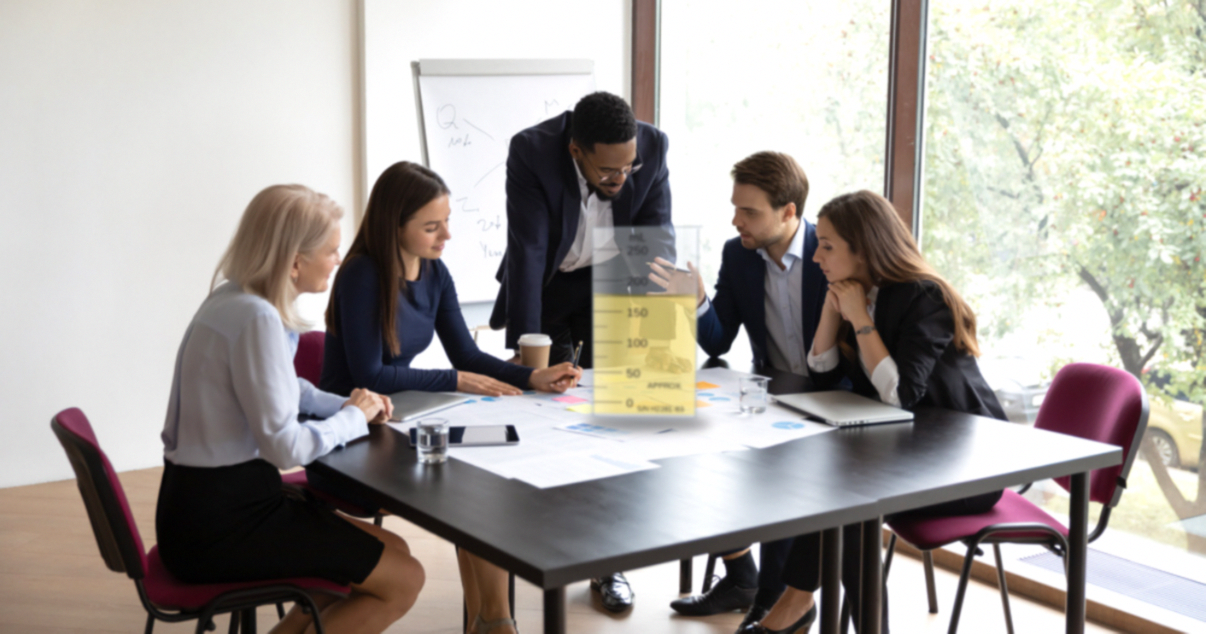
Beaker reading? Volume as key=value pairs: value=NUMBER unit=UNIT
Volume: value=175 unit=mL
